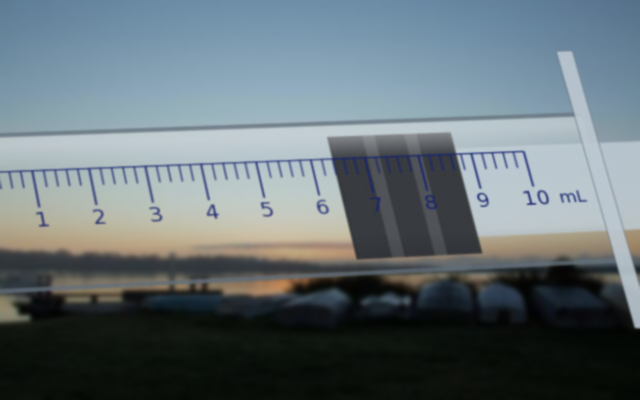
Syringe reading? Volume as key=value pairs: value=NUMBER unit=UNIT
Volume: value=6.4 unit=mL
